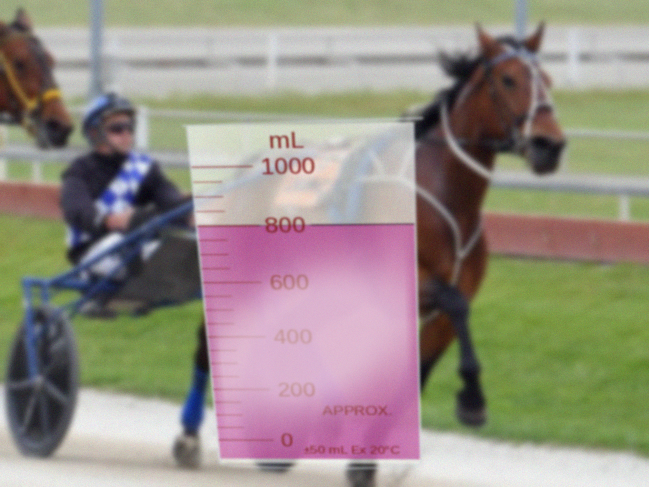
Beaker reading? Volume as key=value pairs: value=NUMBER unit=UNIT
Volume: value=800 unit=mL
